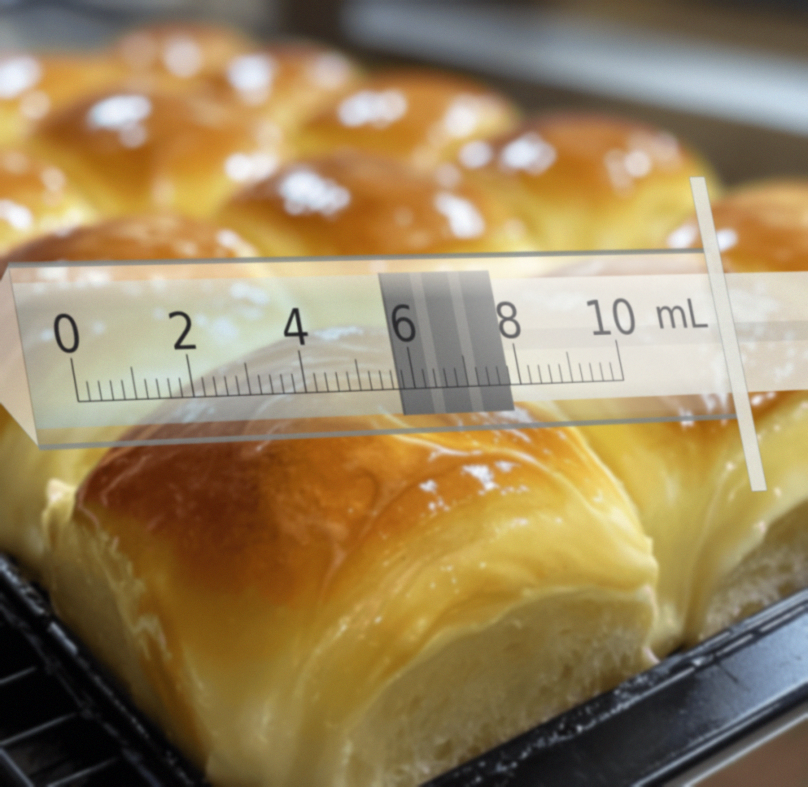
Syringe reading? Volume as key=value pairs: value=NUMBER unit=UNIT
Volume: value=5.7 unit=mL
